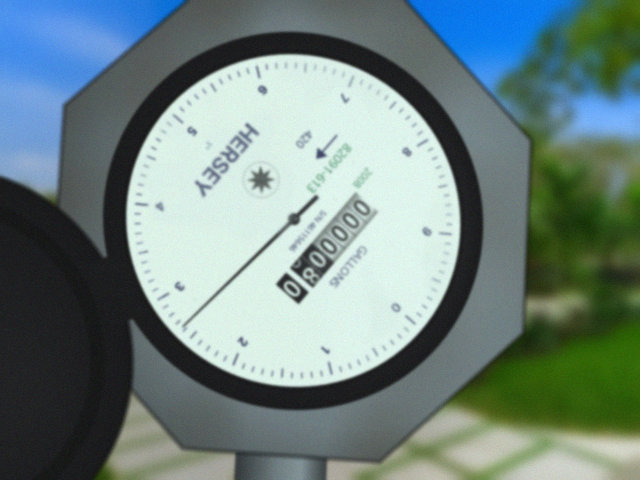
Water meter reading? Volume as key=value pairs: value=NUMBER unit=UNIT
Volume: value=82.6 unit=gal
